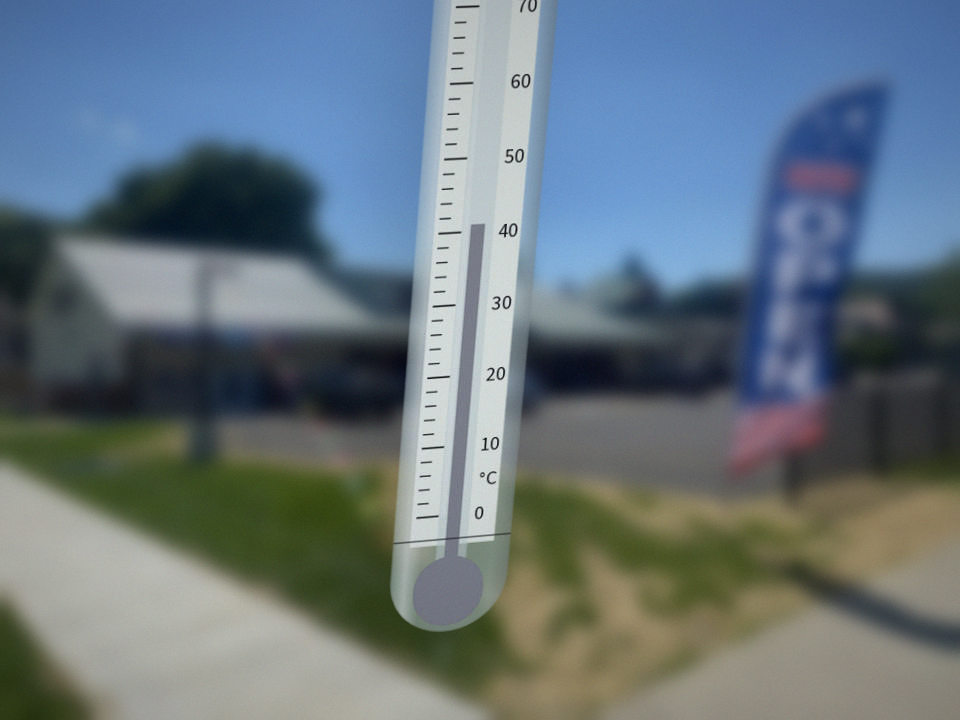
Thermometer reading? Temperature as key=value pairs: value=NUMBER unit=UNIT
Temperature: value=41 unit=°C
